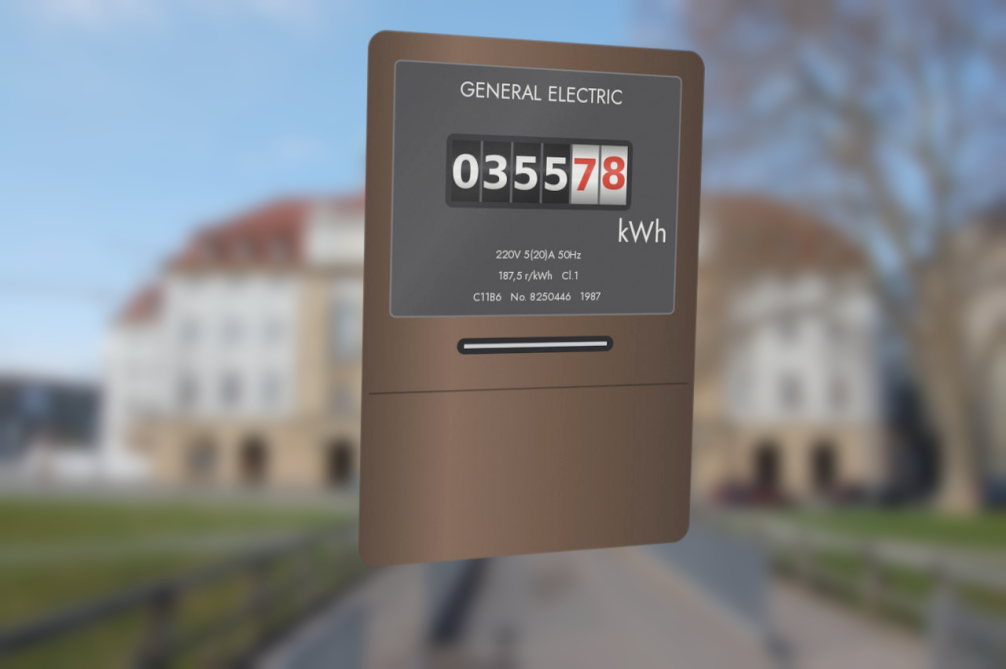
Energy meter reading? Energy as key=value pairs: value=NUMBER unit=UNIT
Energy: value=355.78 unit=kWh
